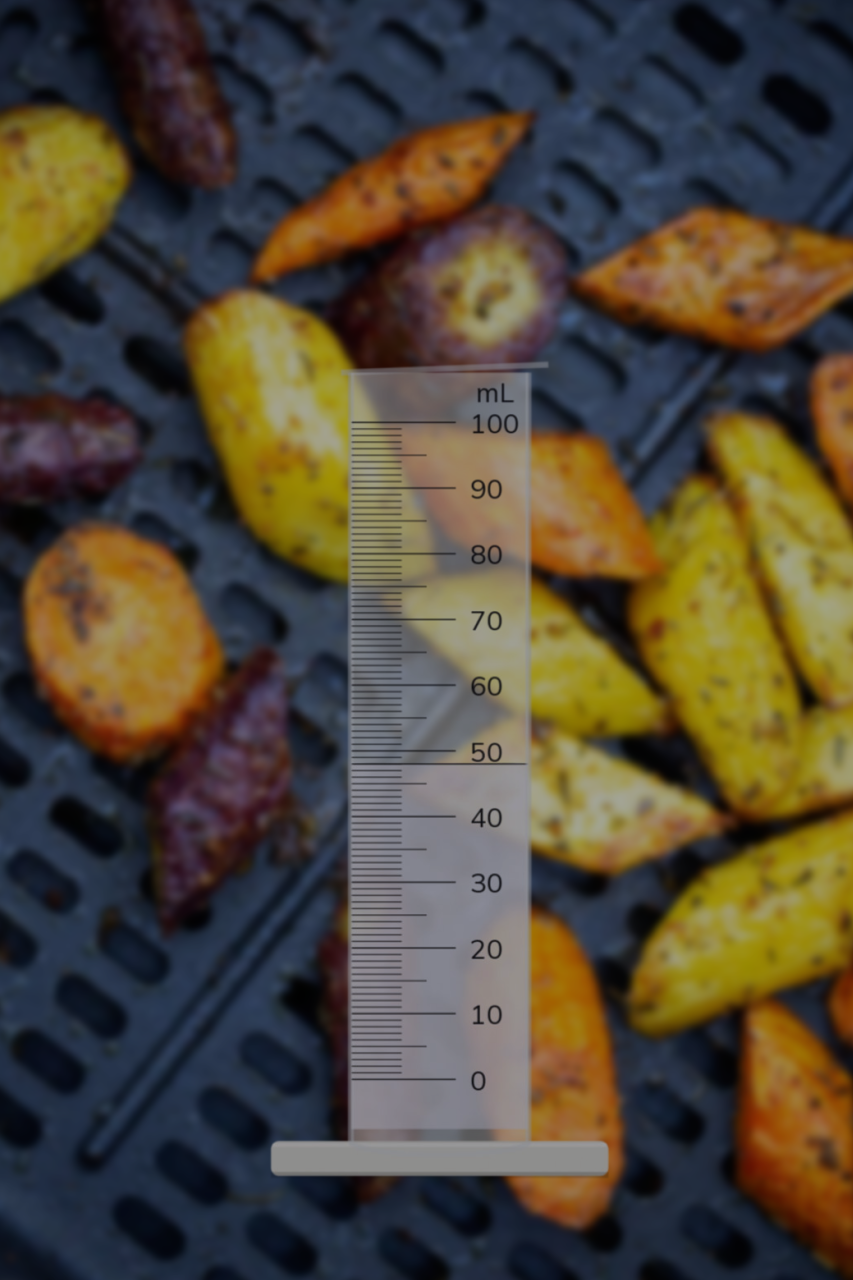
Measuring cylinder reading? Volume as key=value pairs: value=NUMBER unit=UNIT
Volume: value=48 unit=mL
